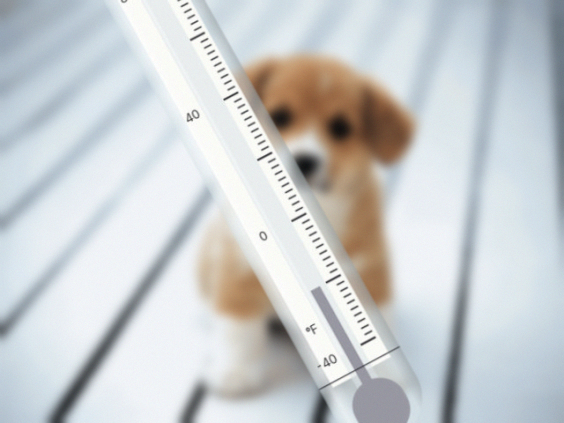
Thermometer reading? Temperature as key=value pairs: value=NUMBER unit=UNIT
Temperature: value=-20 unit=°F
